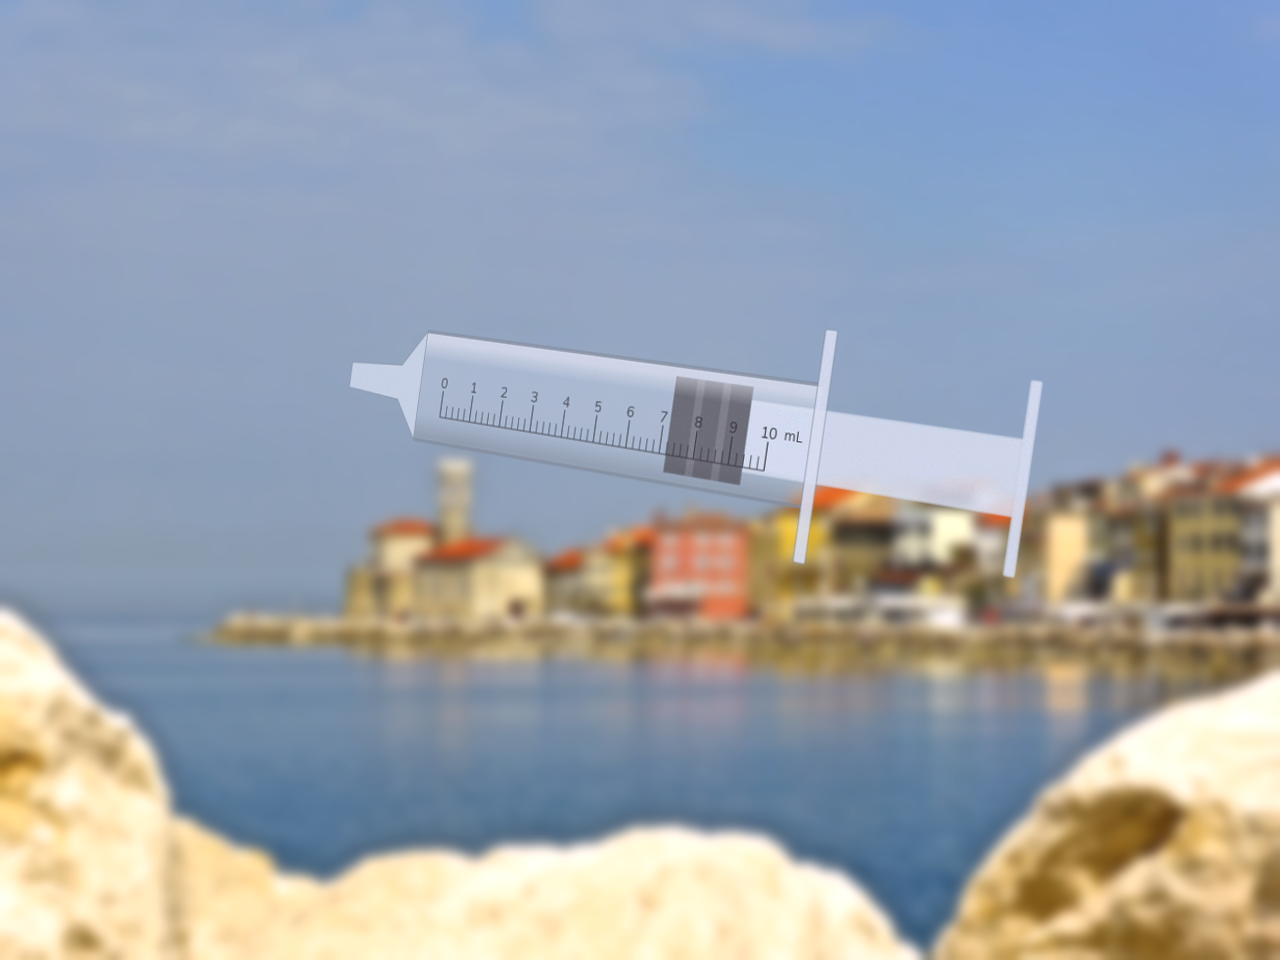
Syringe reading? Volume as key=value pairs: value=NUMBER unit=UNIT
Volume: value=7.2 unit=mL
